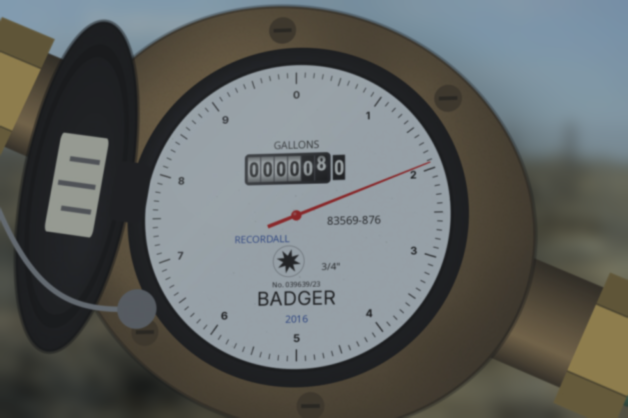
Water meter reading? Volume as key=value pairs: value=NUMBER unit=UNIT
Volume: value=81.9 unit=gal
